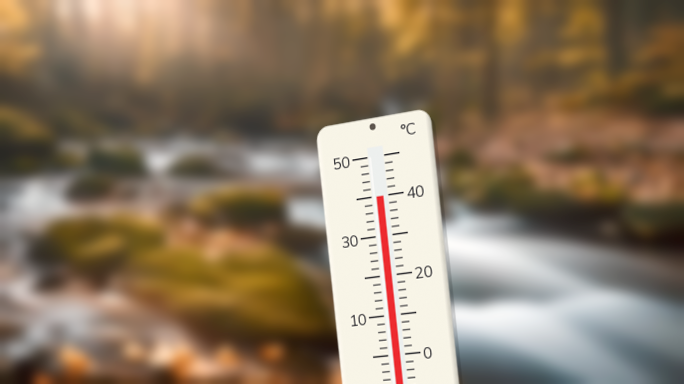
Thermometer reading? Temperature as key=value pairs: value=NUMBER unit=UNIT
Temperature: value=40 unit=°C
